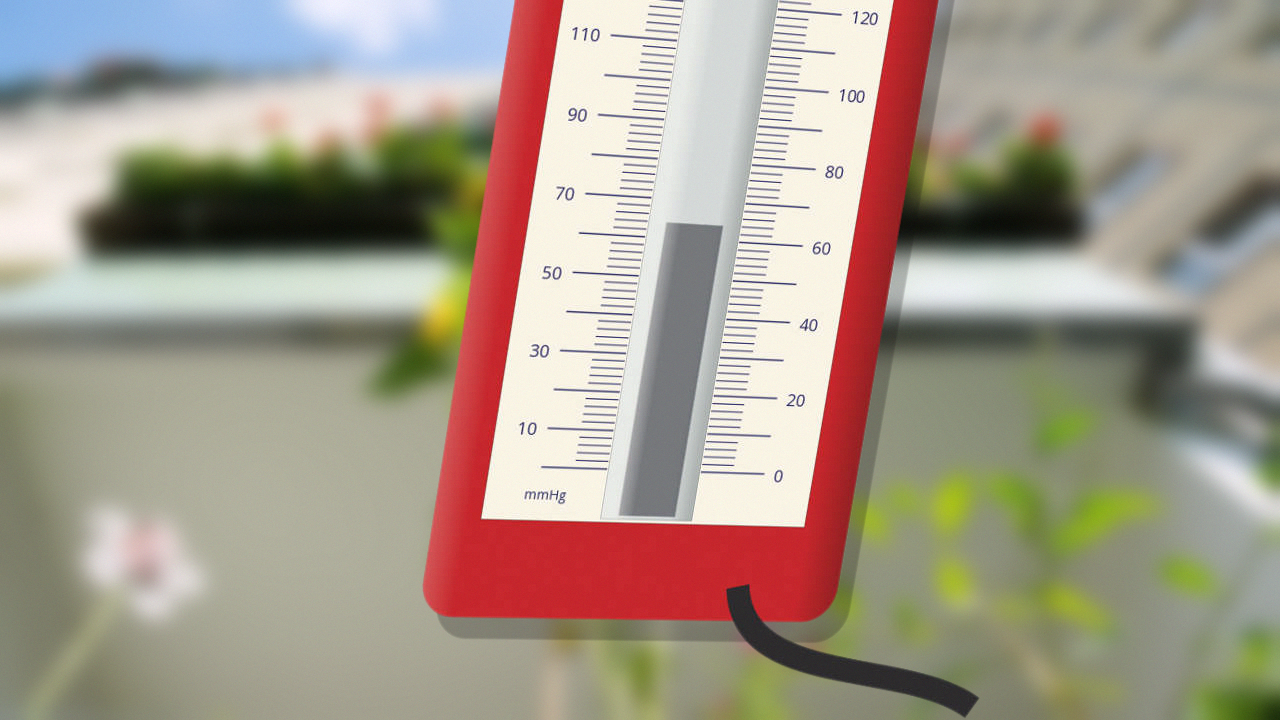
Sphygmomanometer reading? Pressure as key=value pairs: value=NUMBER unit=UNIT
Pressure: value=64 unit=mmHg
